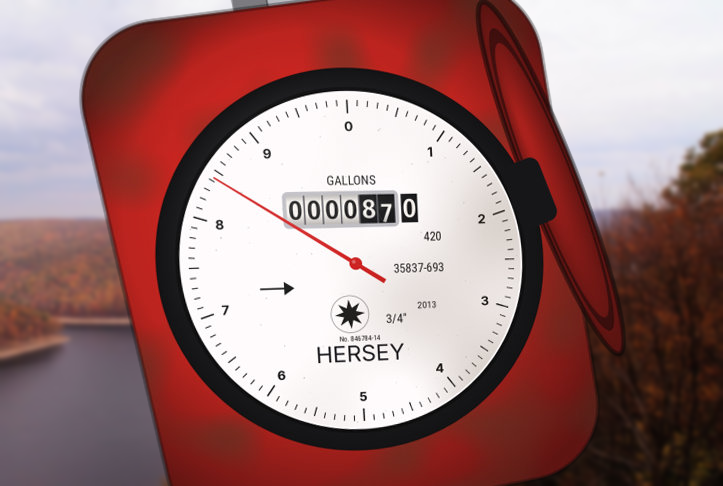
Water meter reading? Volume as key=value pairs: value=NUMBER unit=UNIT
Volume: value=868.4 unit=gal
